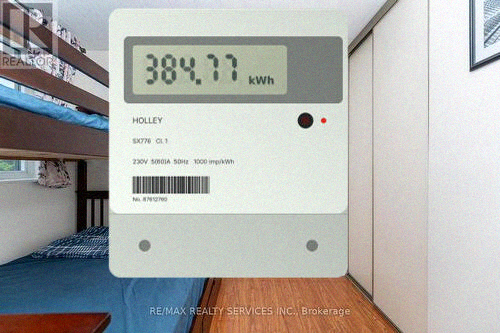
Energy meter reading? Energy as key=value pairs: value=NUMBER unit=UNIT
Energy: value=384.77 unit=kWh
